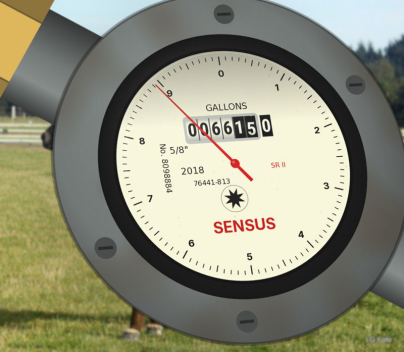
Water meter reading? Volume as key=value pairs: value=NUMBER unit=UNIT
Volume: value=66148.9 unit=gal
